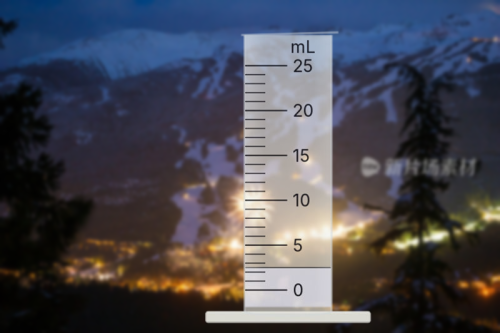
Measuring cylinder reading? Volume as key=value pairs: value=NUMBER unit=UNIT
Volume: value=2.5 unit=mL
